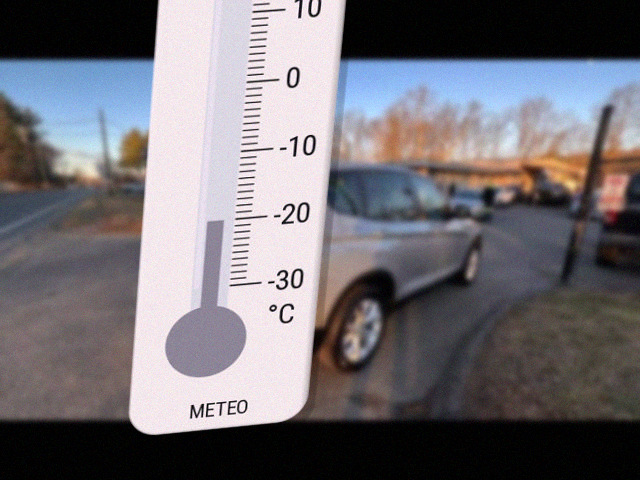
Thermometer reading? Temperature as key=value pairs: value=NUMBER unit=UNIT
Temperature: value=-20 unit=°C
